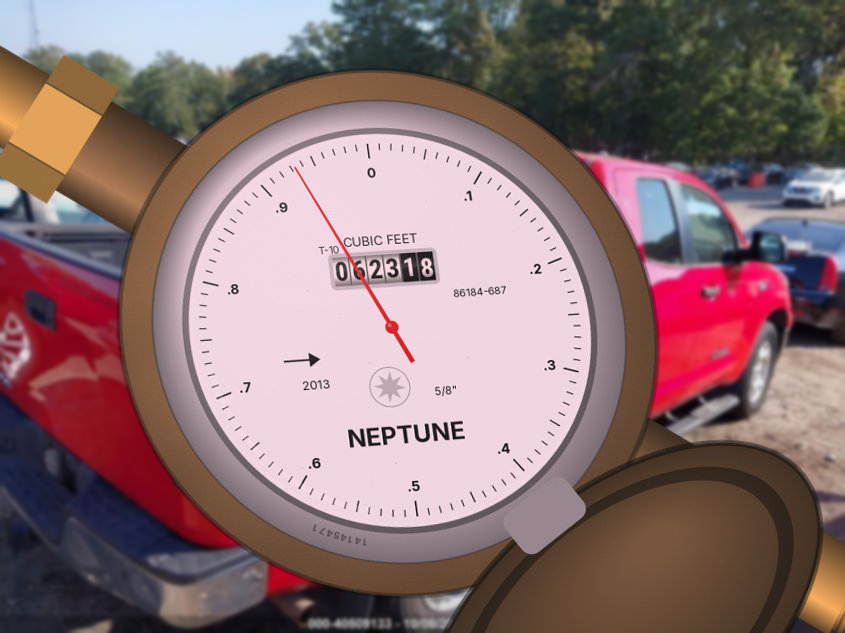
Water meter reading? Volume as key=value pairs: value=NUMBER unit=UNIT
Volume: value=62317.93 unit=ft³
